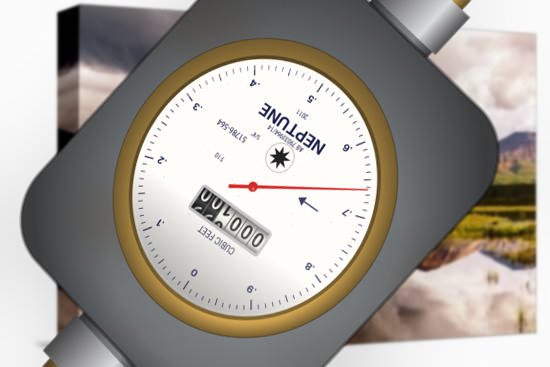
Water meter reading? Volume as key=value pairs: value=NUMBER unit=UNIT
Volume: value=99.66 unit=ft³
